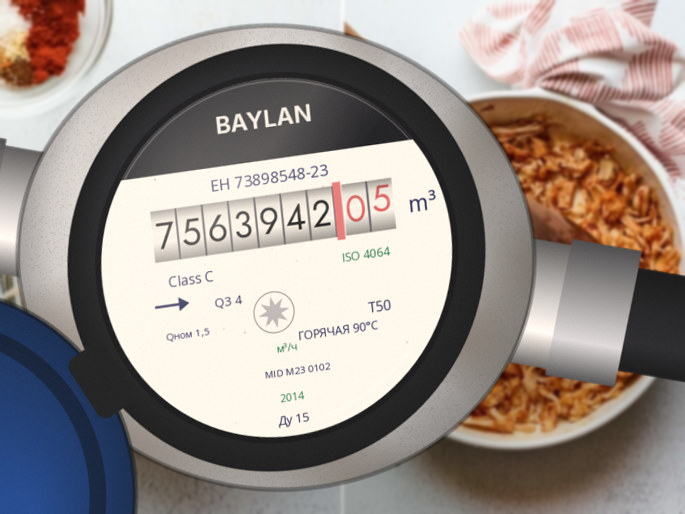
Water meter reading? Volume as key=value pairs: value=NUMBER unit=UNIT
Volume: value=7563942.05 unit=m³
